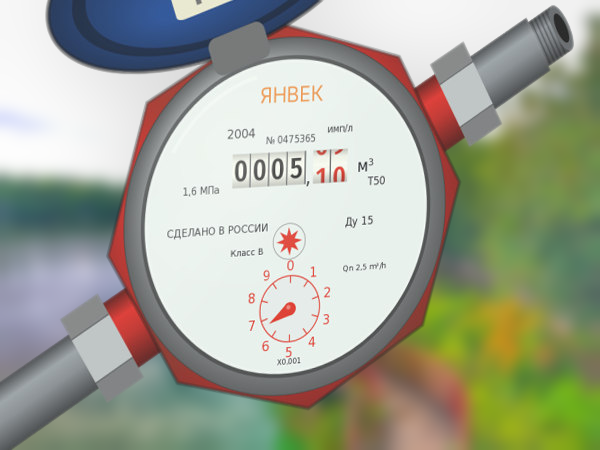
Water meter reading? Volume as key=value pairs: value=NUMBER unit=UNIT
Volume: value=5.096 unit=m³
